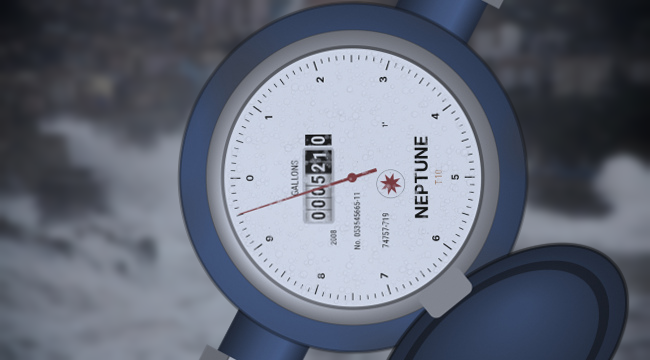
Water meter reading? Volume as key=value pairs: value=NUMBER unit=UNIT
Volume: value=5209.5 unit=gal
